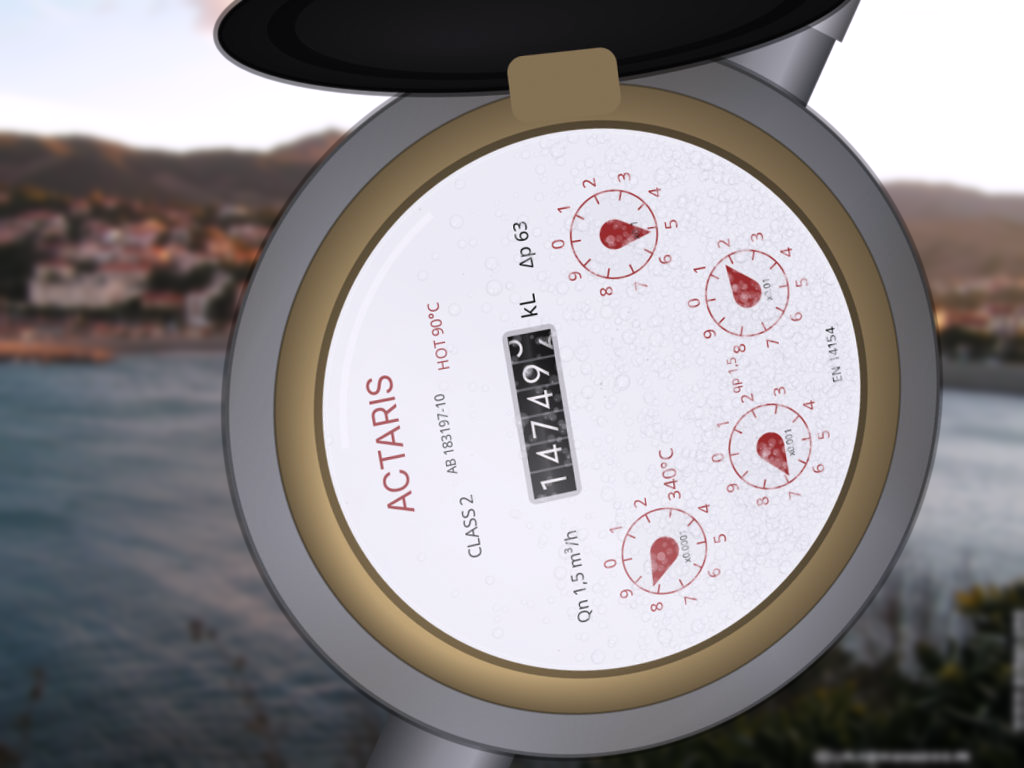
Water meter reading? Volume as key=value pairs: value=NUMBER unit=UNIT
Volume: value=147495.5168 unit=kL
